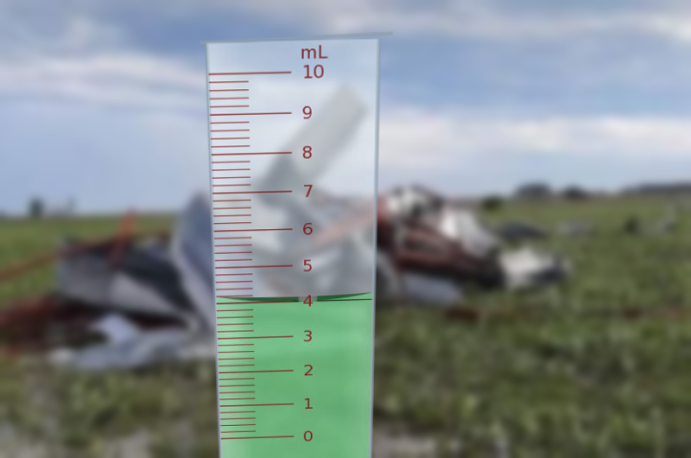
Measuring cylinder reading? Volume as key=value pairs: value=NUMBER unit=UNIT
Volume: value=4 unit=mL
